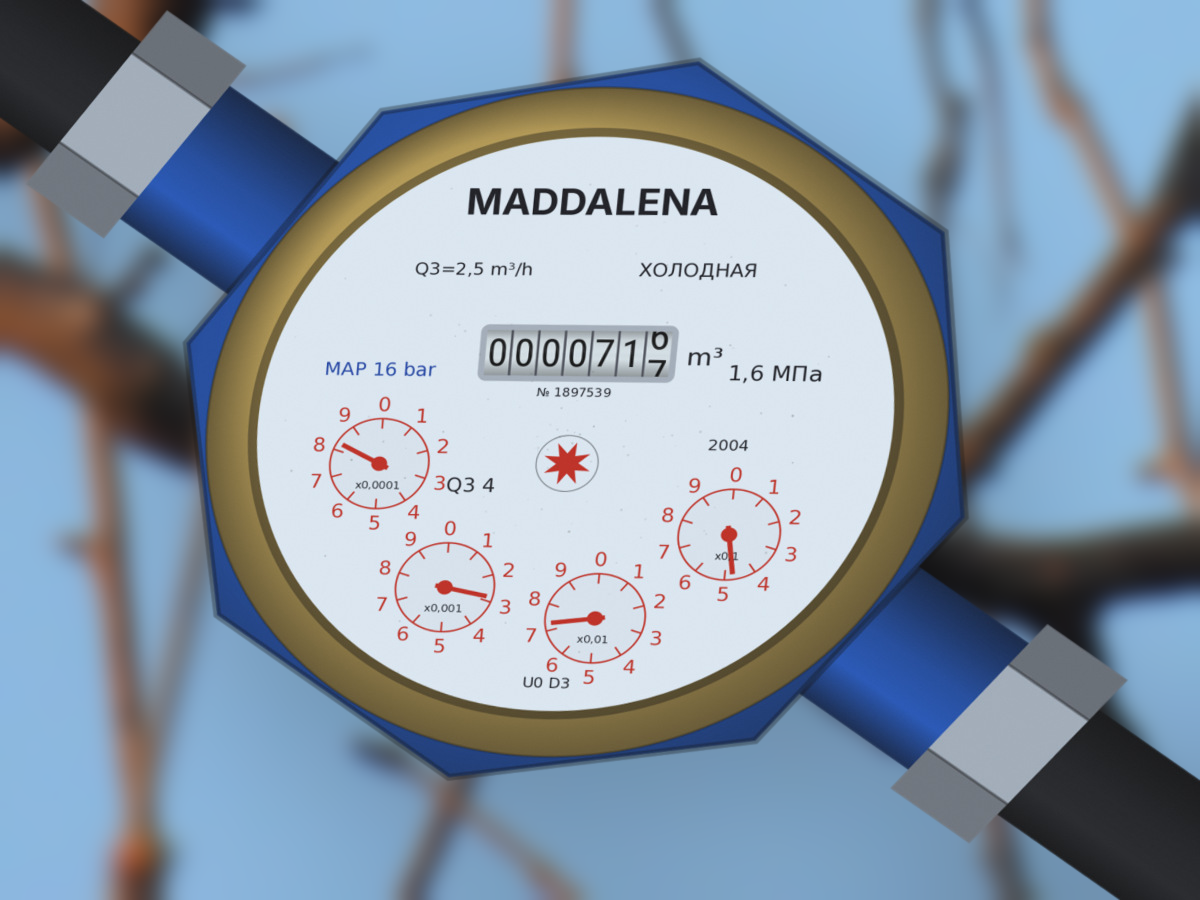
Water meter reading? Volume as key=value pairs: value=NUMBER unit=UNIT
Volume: value=716.4728 unit=m³
